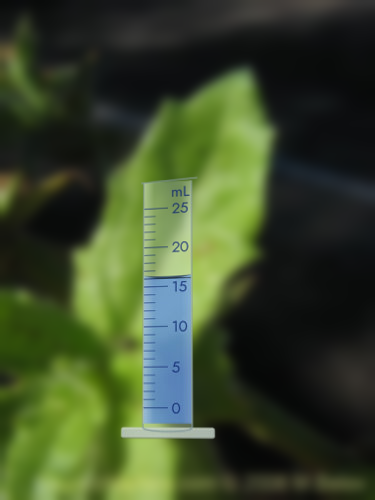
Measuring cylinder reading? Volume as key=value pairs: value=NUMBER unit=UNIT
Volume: value=16 unit=mL
